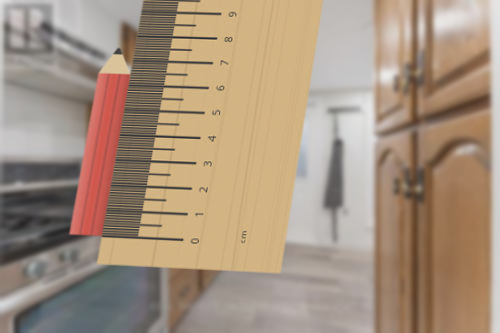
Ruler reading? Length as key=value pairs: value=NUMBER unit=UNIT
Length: value=7.5 unit=cm
